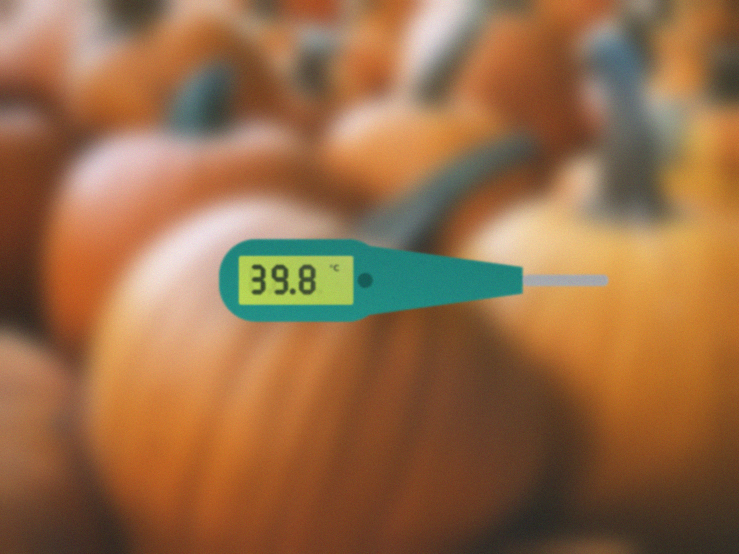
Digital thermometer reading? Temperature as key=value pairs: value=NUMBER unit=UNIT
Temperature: value=39.8 unit=°C
